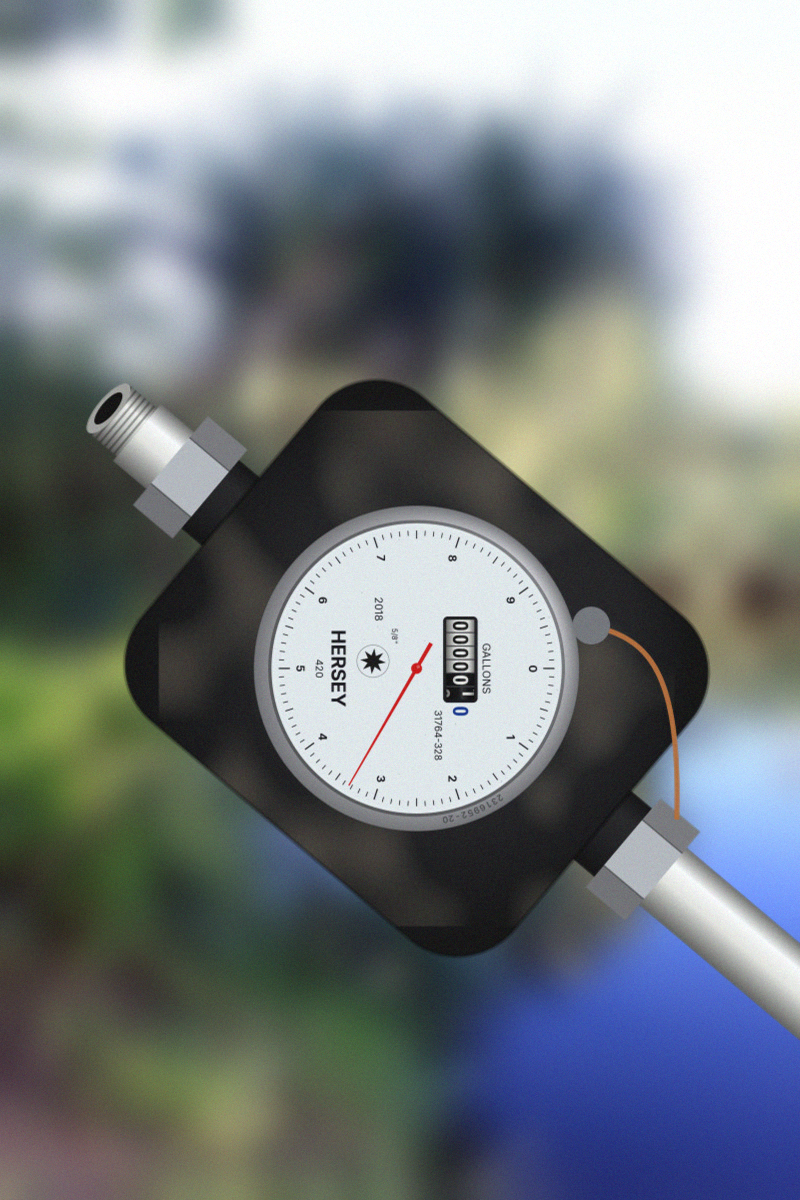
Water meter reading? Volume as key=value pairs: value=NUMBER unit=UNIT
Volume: value=13.3 unit=gal
